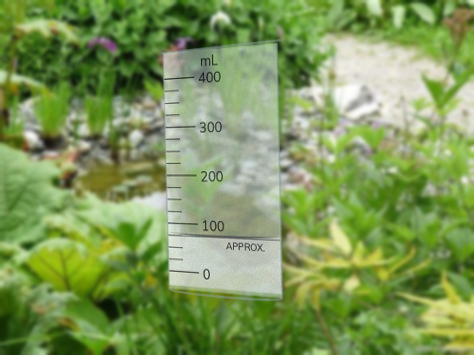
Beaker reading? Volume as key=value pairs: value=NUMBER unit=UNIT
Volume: value=75 unit=mL
